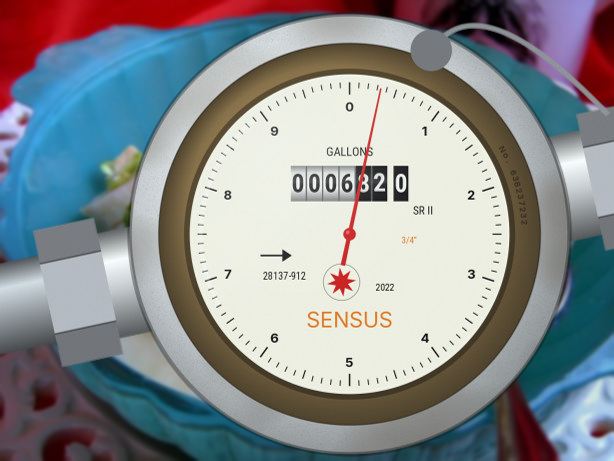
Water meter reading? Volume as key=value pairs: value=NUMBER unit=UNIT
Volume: value=6820.3 unit=gal
